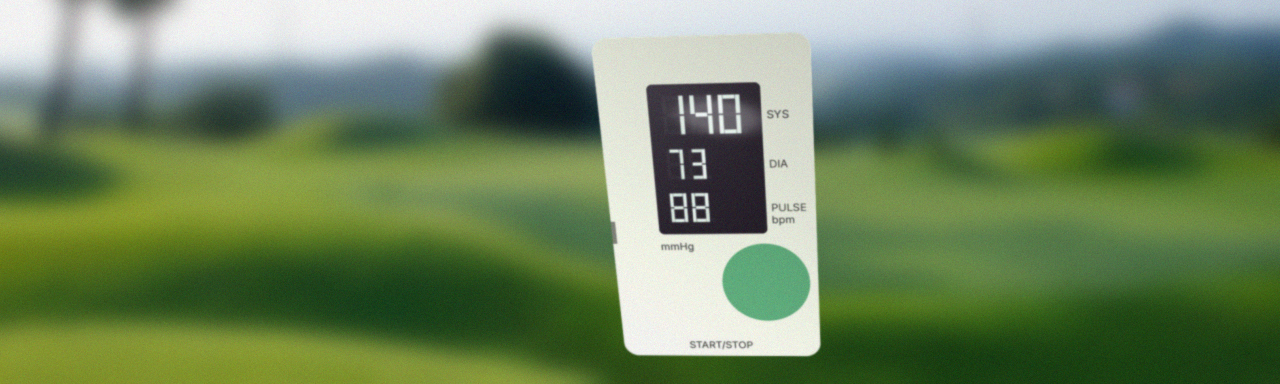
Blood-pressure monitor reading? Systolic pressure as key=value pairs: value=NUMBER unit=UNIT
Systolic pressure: value=140 unit=mmHg
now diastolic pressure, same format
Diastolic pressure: value=73 unit=mmHg
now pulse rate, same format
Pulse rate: value=88 unit=bpm
